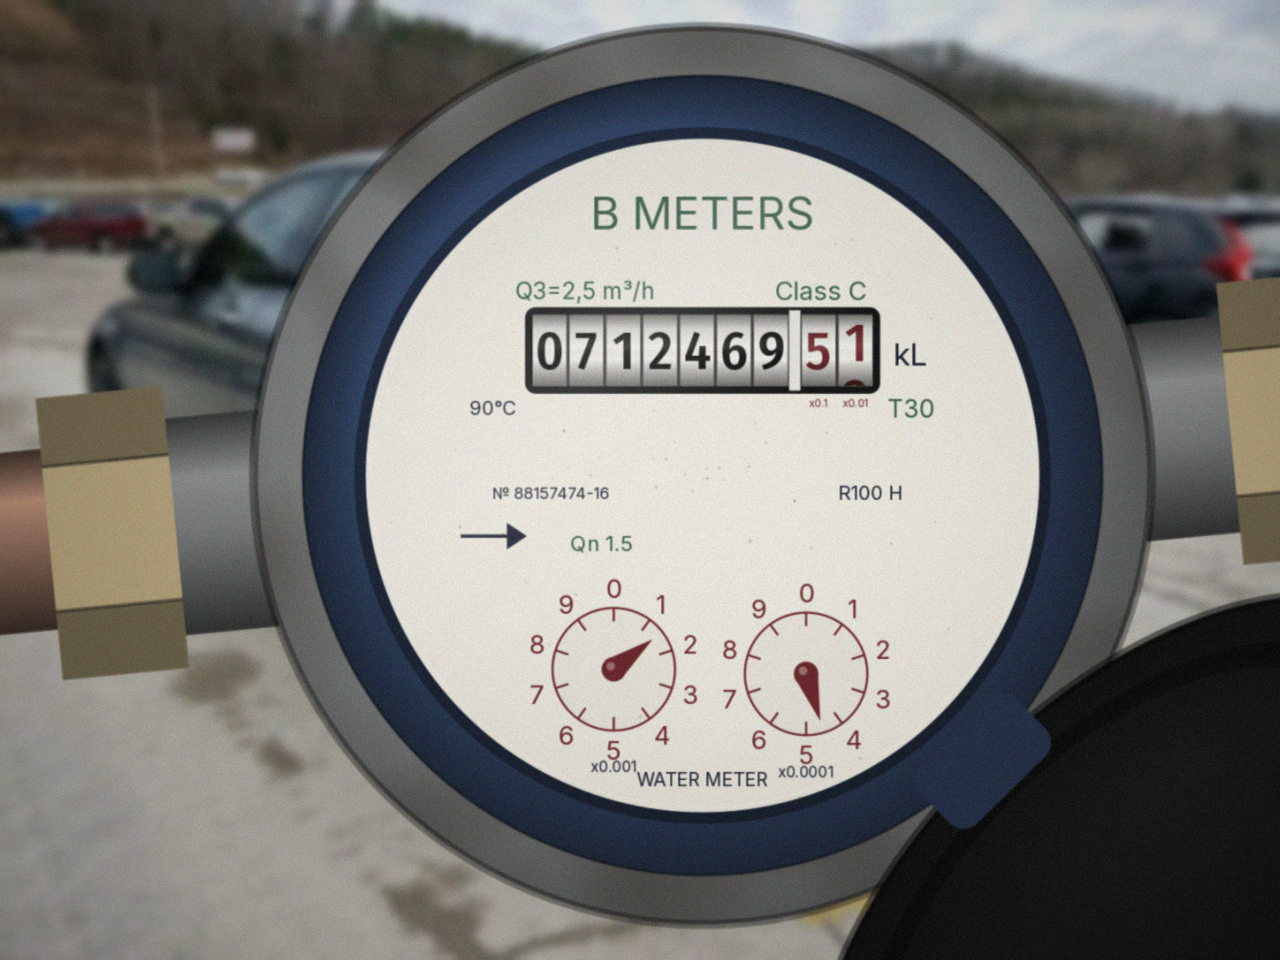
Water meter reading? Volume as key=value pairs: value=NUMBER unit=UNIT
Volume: value=712469.5114 unit=kL
